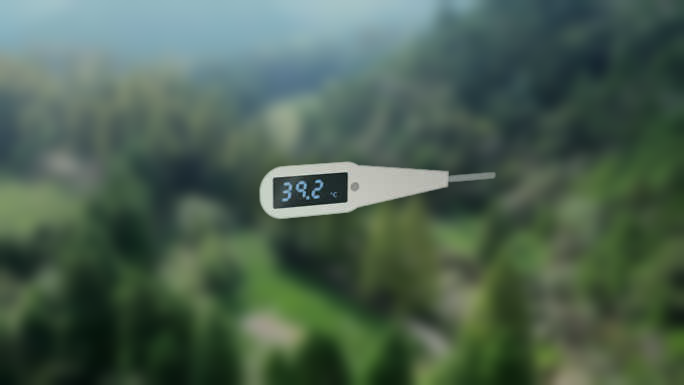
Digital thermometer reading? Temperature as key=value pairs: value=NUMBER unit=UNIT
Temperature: value=39.2 unit=°C
